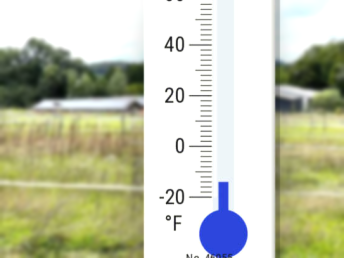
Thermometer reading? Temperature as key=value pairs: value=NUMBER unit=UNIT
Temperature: value=-14 unit=°F
